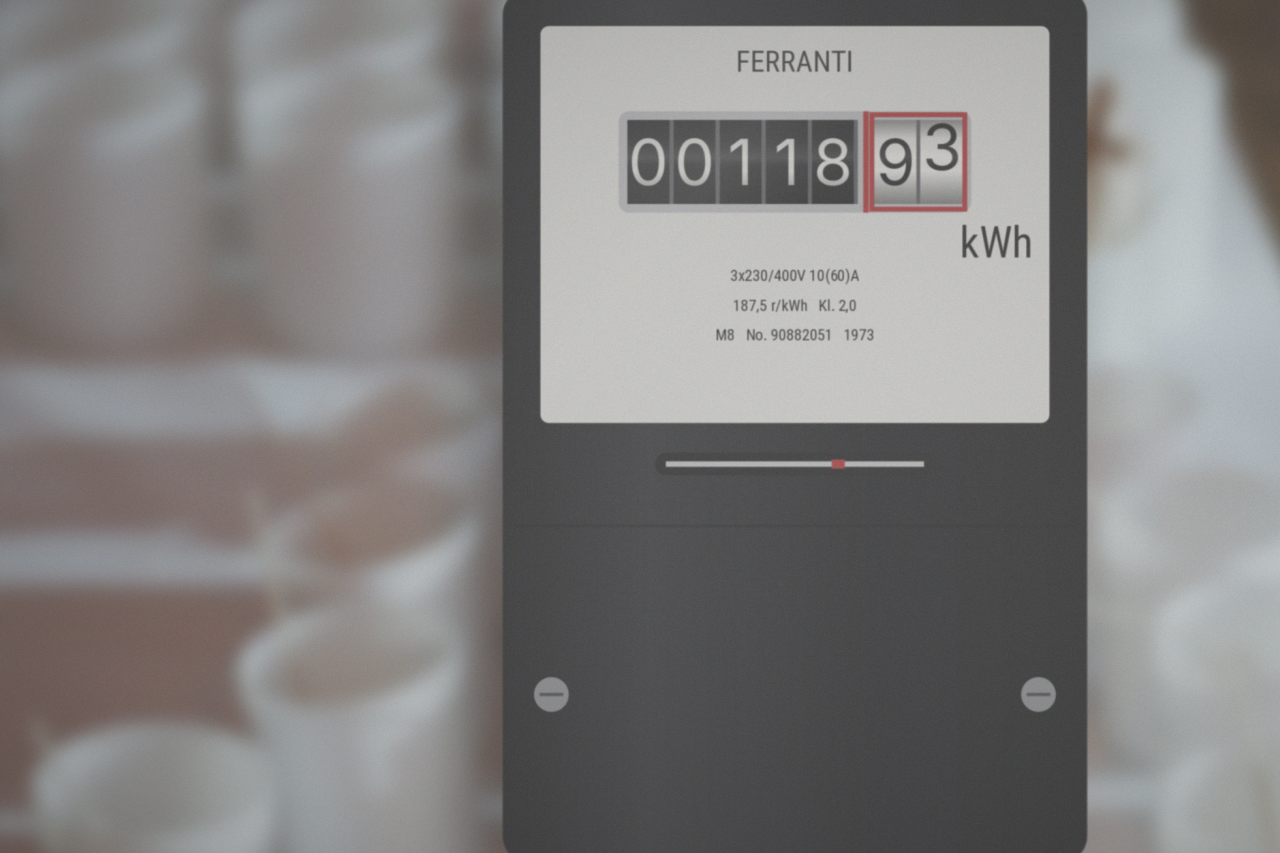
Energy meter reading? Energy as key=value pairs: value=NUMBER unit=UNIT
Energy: value=118.93 unit=kWh
